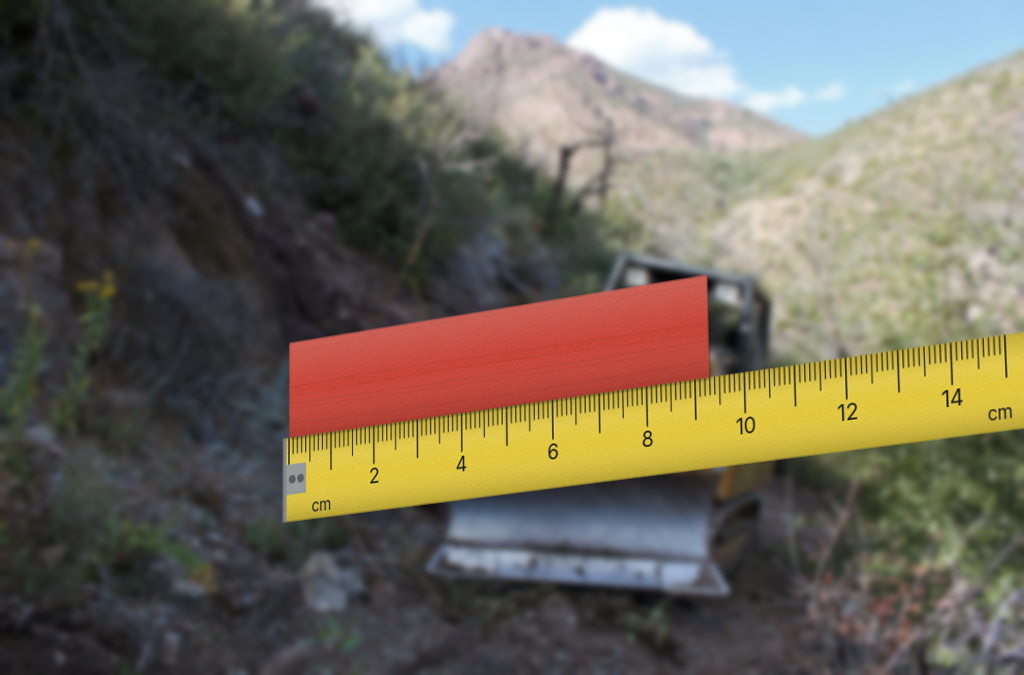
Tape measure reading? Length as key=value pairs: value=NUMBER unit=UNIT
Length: value=9.3 unit=cm
